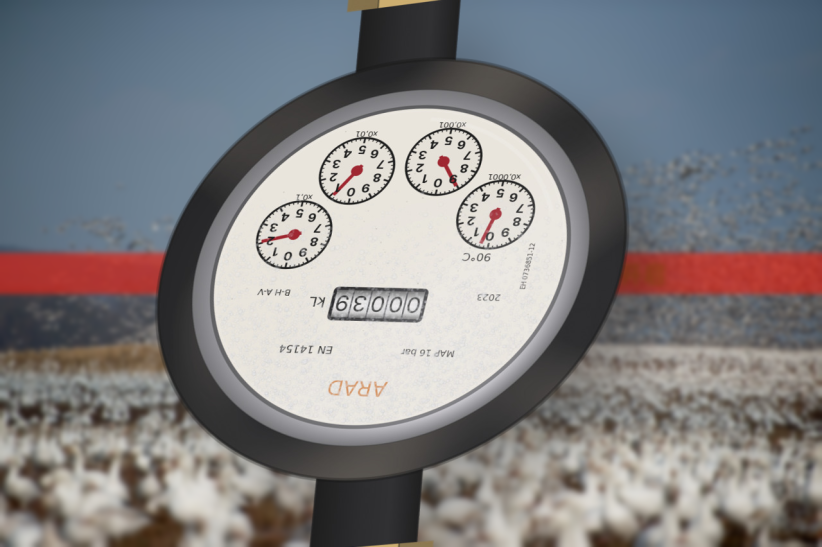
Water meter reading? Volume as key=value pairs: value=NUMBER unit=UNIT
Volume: value=39.2090 unit=kL
